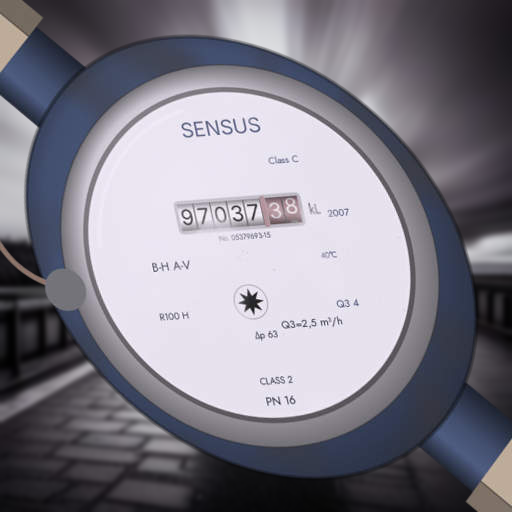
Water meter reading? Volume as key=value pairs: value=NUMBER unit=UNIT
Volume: value=97037.38 unit=kL
